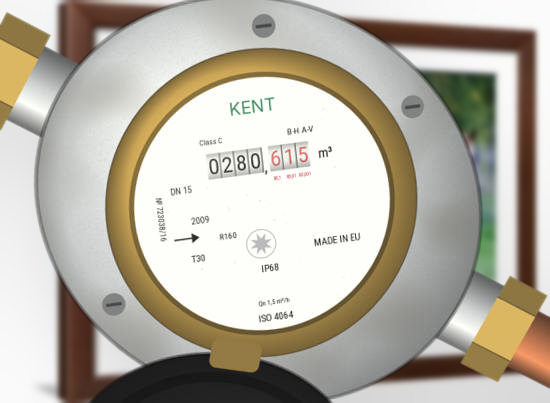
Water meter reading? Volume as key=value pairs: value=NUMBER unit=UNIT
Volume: value=280.615 unit=m³
